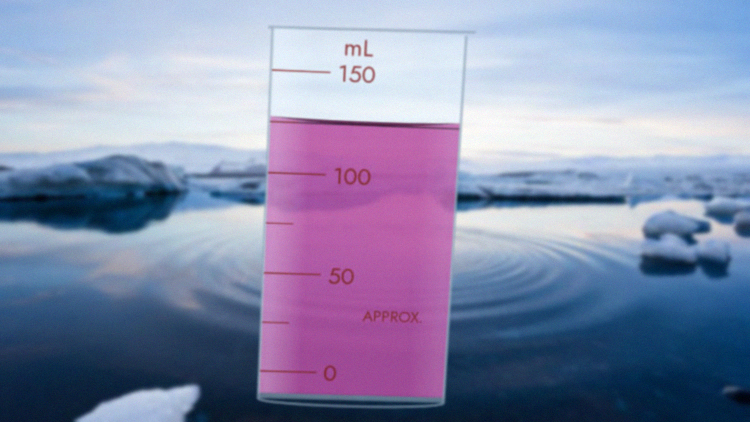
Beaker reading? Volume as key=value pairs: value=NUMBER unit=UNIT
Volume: value=125 unit=mL
